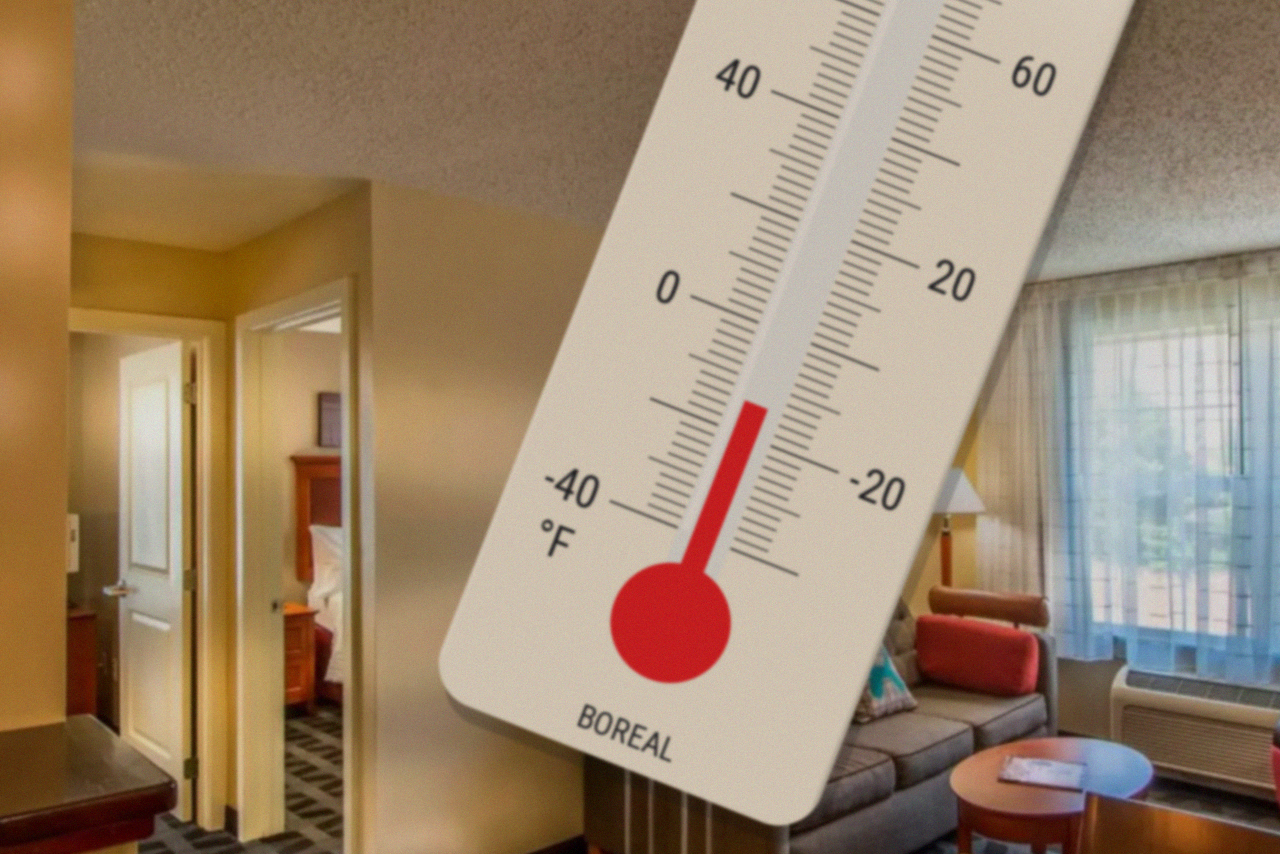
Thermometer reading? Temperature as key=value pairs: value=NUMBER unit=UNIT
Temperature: value=-14 unit=°F
